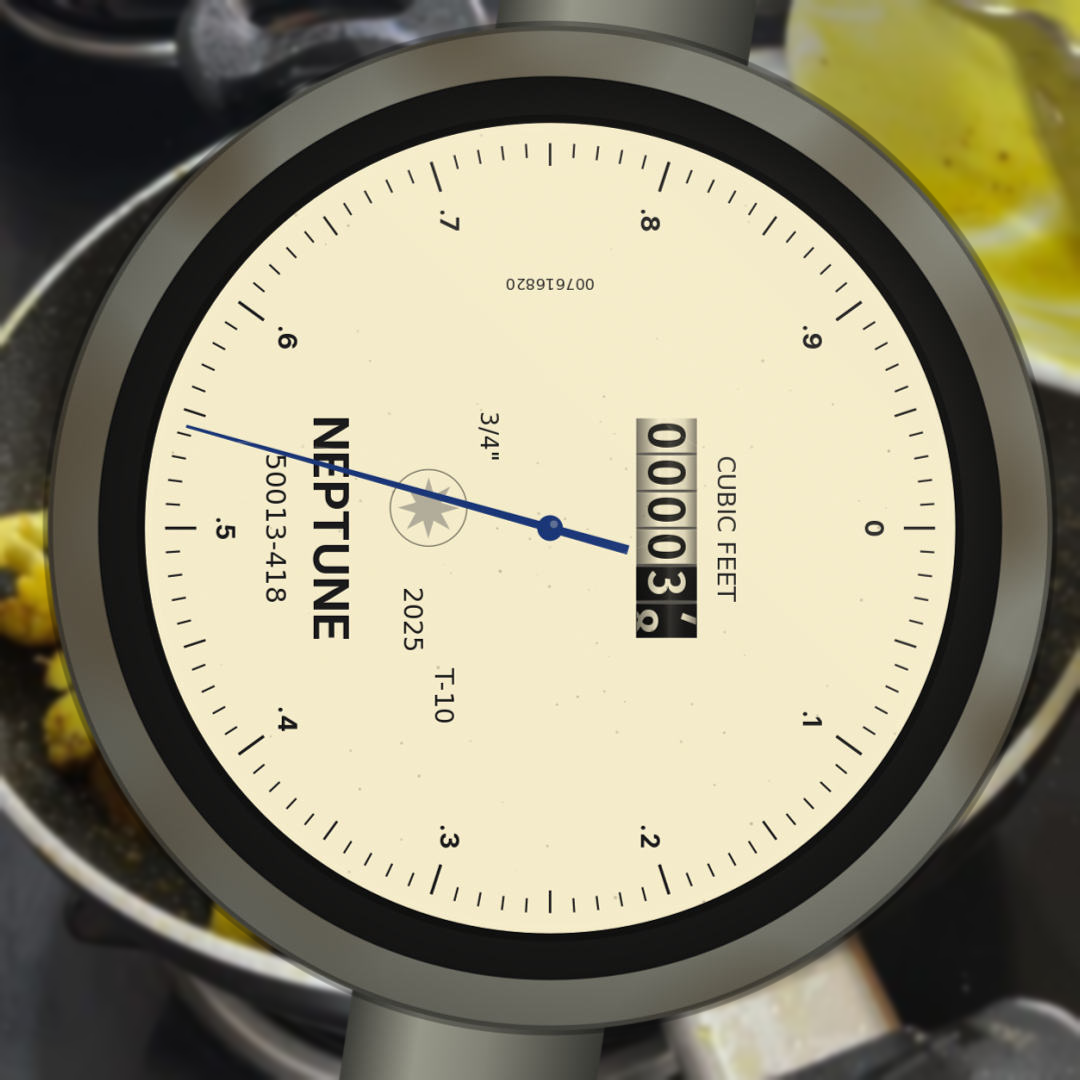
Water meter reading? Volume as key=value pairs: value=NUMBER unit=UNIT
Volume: value=37.54 unit=ft³
